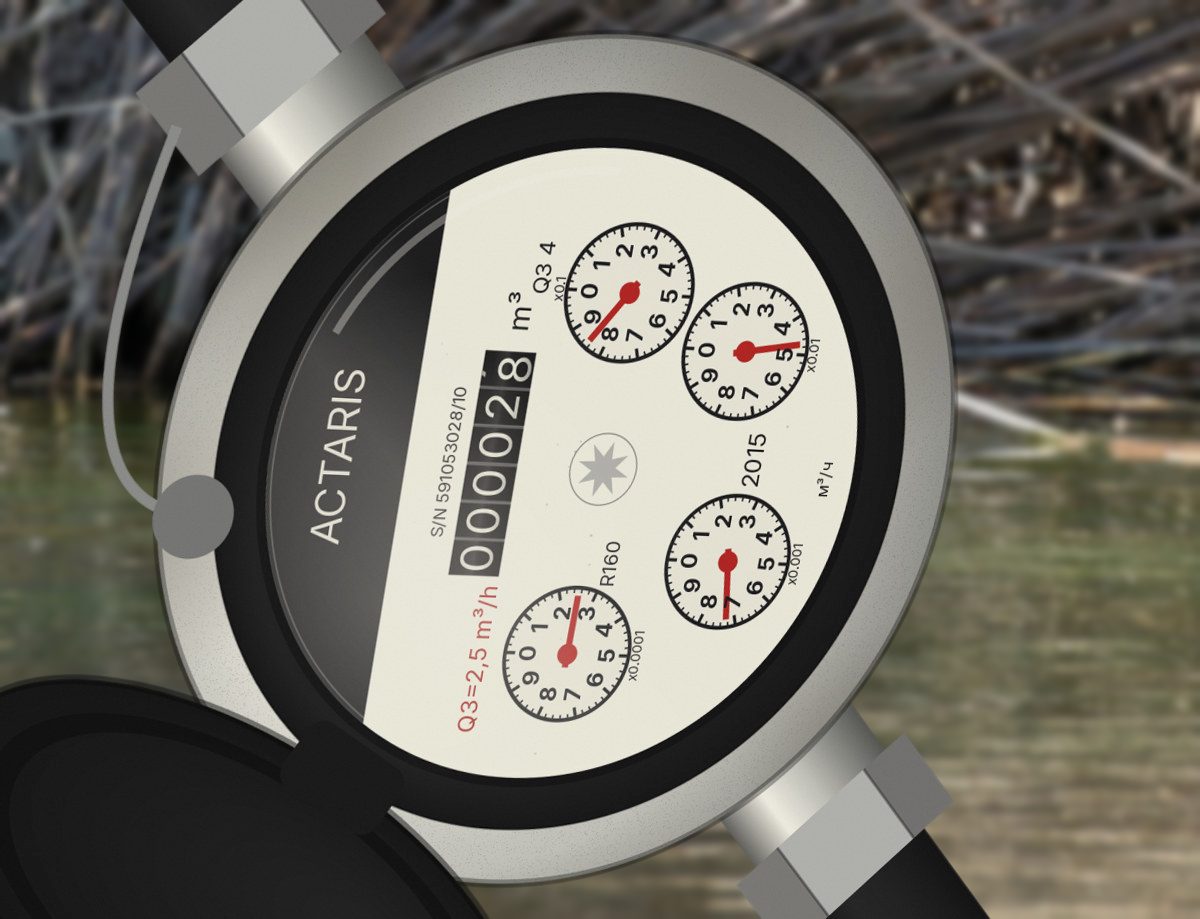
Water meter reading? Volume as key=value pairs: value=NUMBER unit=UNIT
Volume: value=27.8472 unit=m³
